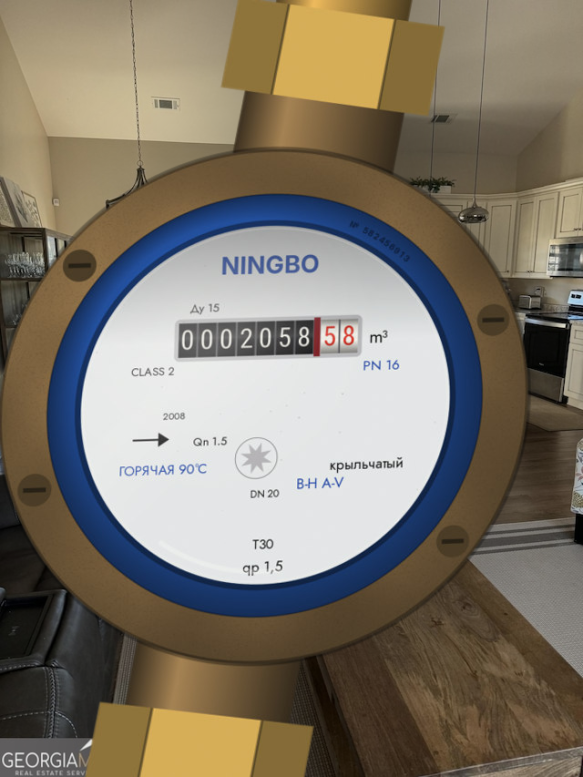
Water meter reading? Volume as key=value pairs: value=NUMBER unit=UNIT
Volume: value=2058.58 unit=m³
